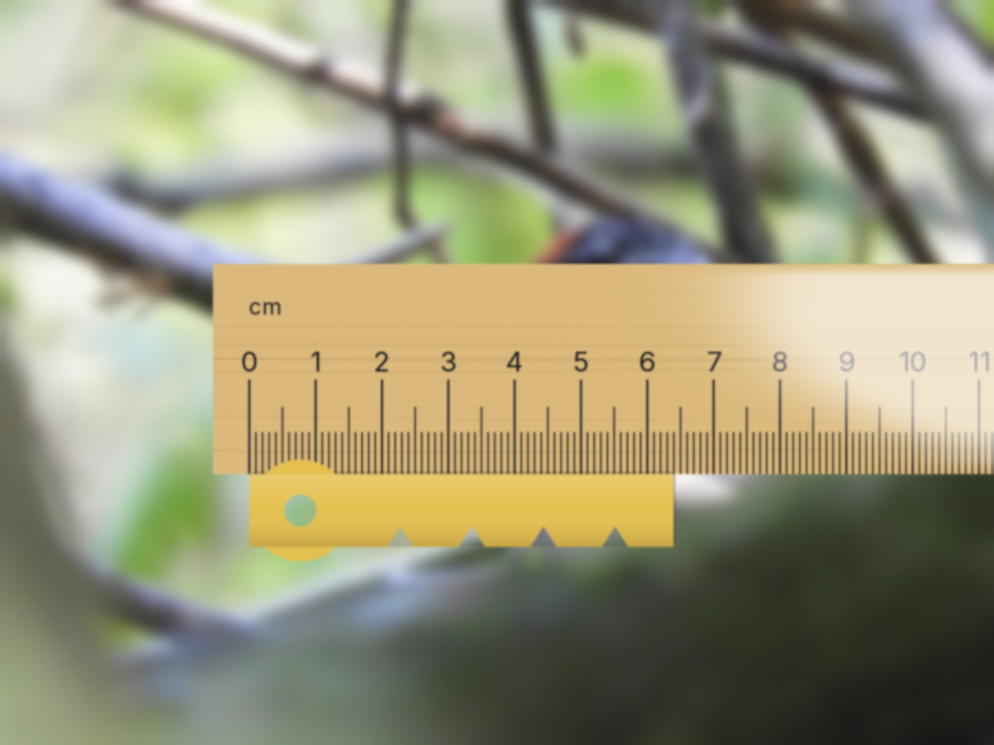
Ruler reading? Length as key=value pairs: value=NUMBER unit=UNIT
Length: value=6.4 unit=cm
